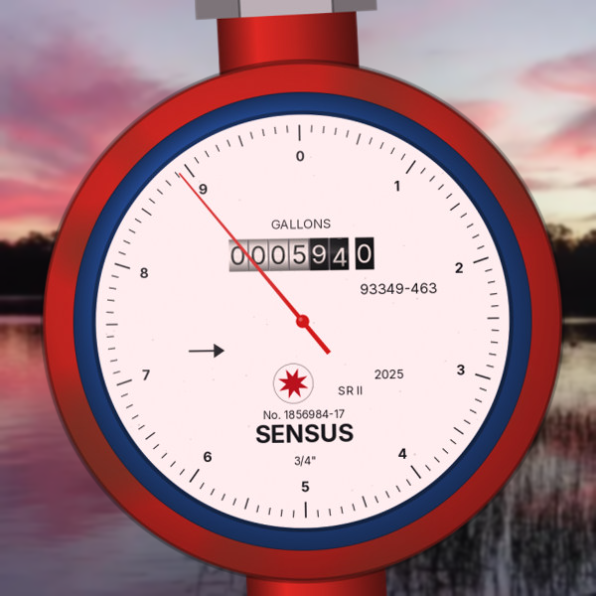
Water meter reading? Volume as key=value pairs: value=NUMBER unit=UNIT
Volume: value=5938.9 unit=gal
